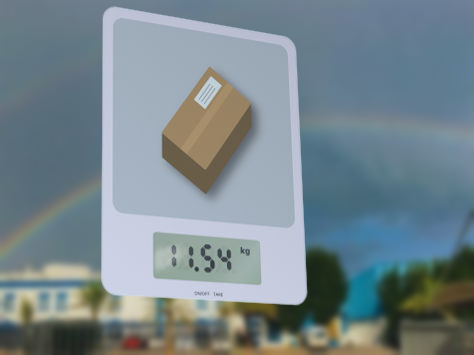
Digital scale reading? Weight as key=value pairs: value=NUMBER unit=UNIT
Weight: value=11.54 unit=kg
